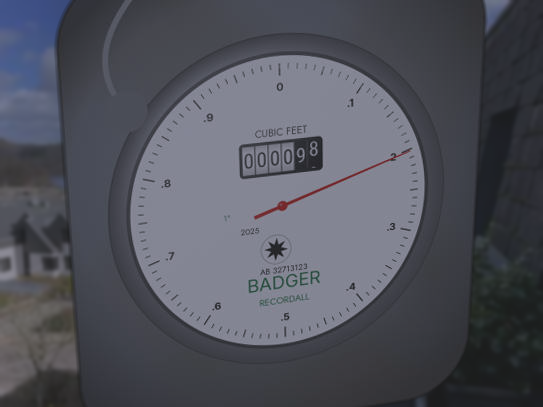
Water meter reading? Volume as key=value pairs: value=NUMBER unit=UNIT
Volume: value=98.20 unit=ft³
